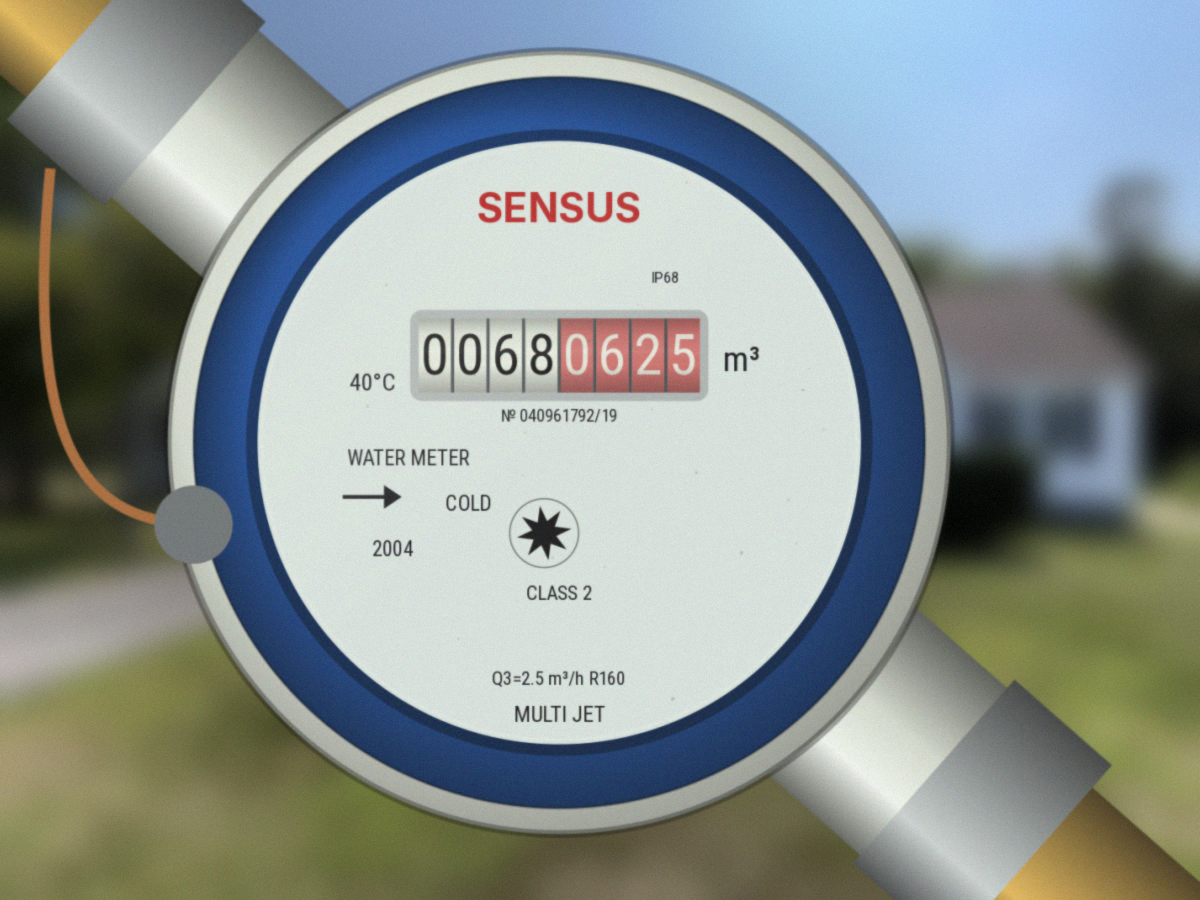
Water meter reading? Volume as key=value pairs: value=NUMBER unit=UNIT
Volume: value=68.0625 unit=m³
